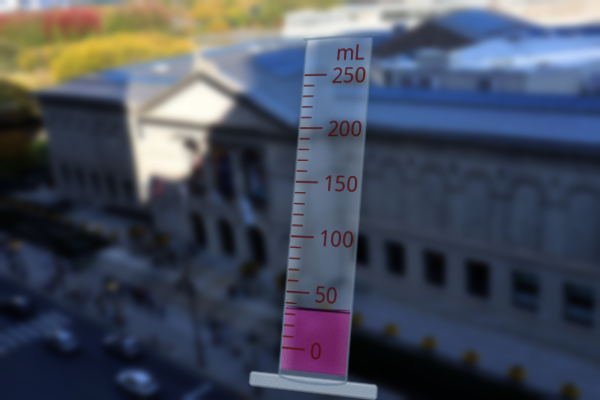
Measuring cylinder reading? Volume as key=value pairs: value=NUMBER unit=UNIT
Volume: value=35 unit=mL
